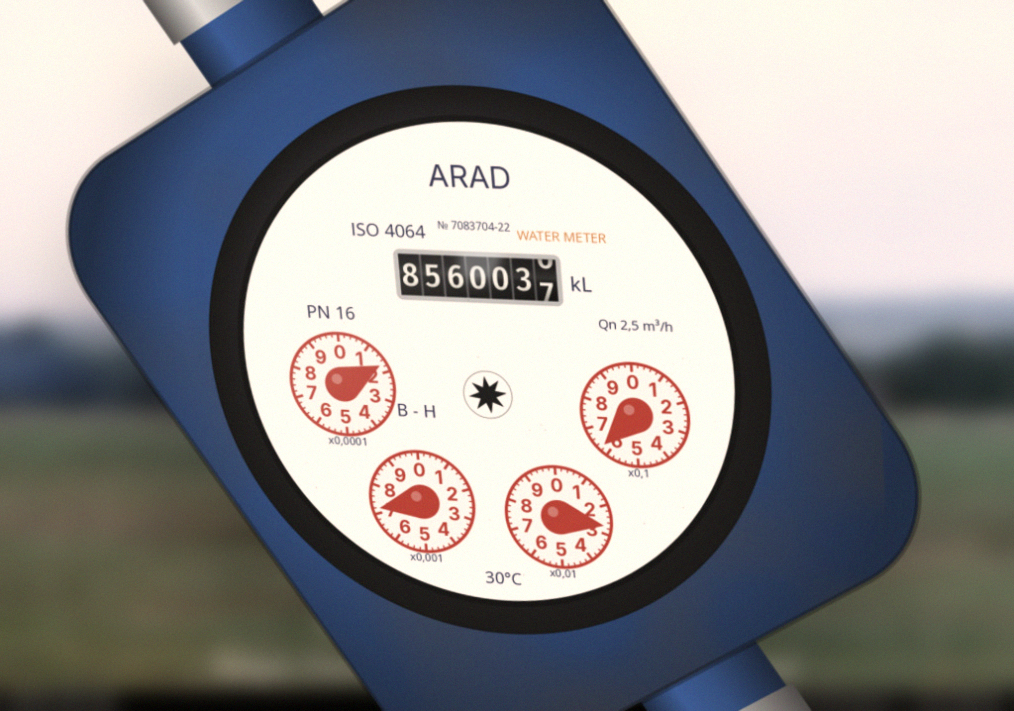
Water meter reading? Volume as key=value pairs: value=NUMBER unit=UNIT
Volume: value=8560036.6271 unit=kL
